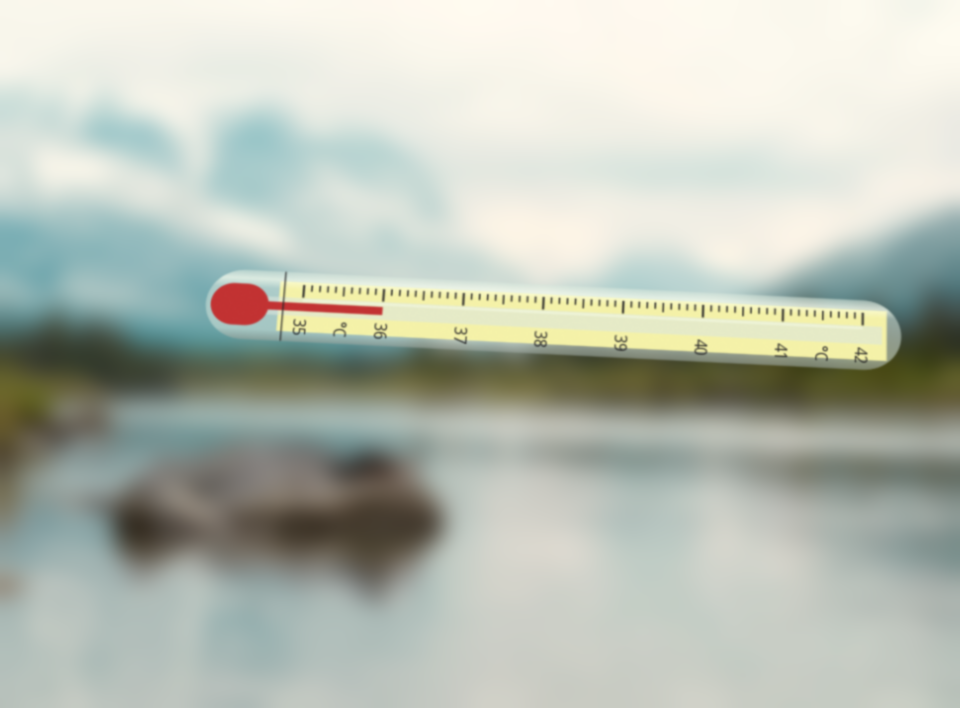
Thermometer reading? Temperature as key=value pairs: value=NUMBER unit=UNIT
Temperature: value=36 unit=°C
